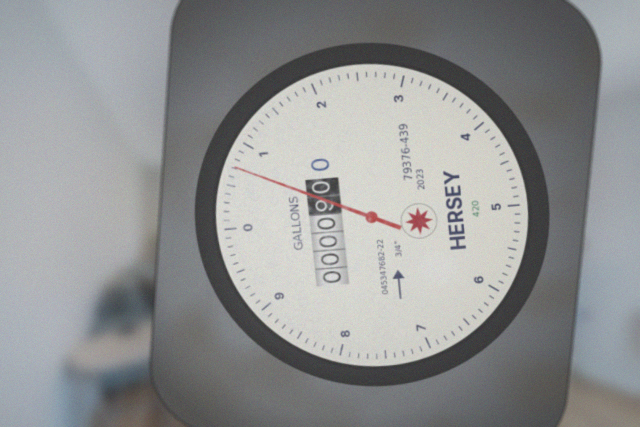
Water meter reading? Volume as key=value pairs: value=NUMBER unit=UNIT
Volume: value=900.7 unit=gal
